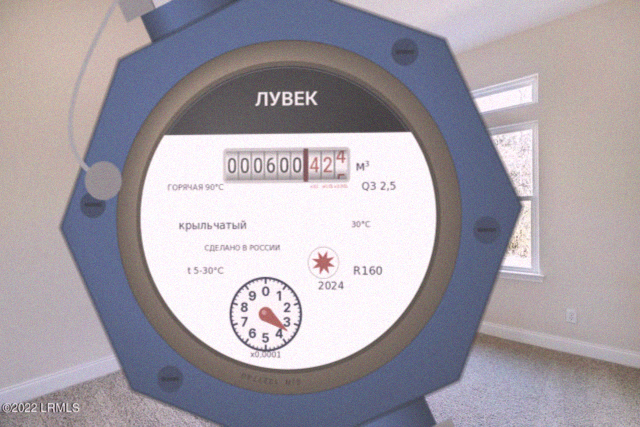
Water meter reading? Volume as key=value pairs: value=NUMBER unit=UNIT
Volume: value=600.4243 unit=m³
